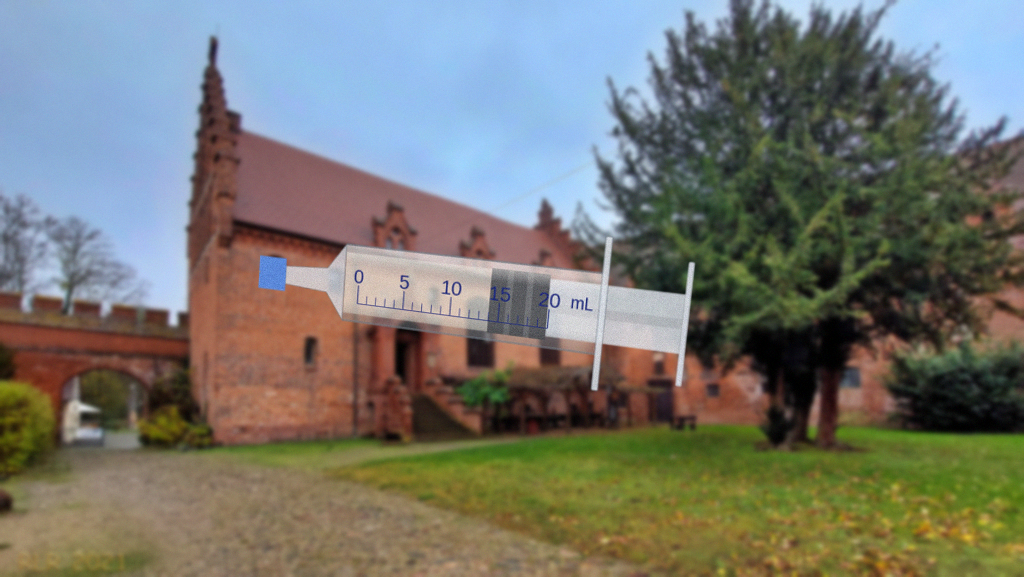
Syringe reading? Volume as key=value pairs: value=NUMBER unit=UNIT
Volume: value=14 unit=mL
